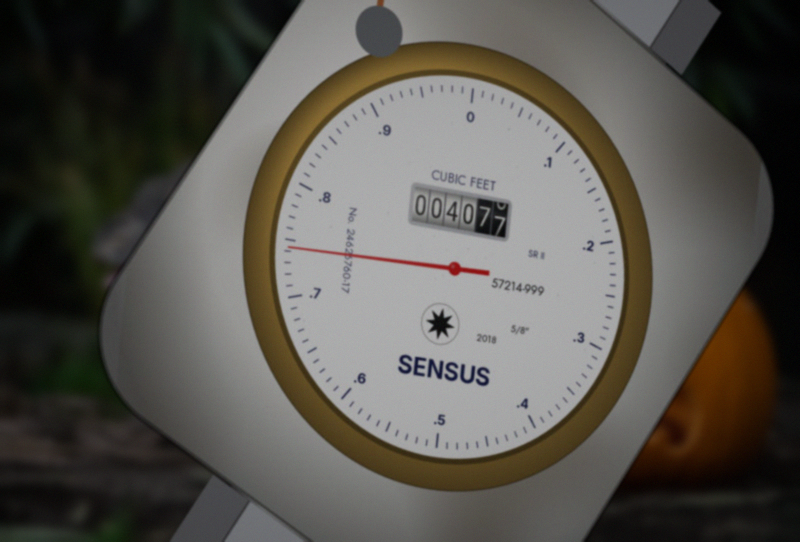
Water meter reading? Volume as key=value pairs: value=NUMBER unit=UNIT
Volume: value=4076.74 unit=ft³
